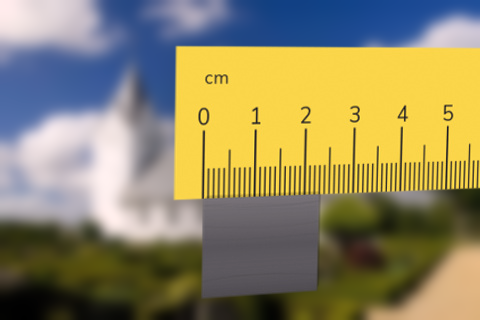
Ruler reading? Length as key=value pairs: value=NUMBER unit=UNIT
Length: value=2.3 unit=cm
